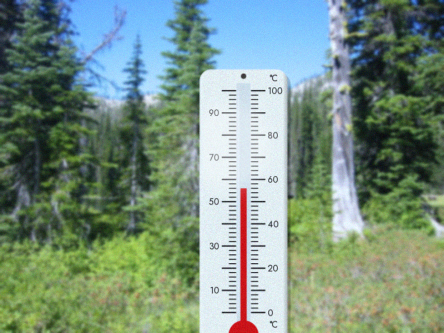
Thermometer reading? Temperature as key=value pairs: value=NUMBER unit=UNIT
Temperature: value=56 unit=°C
